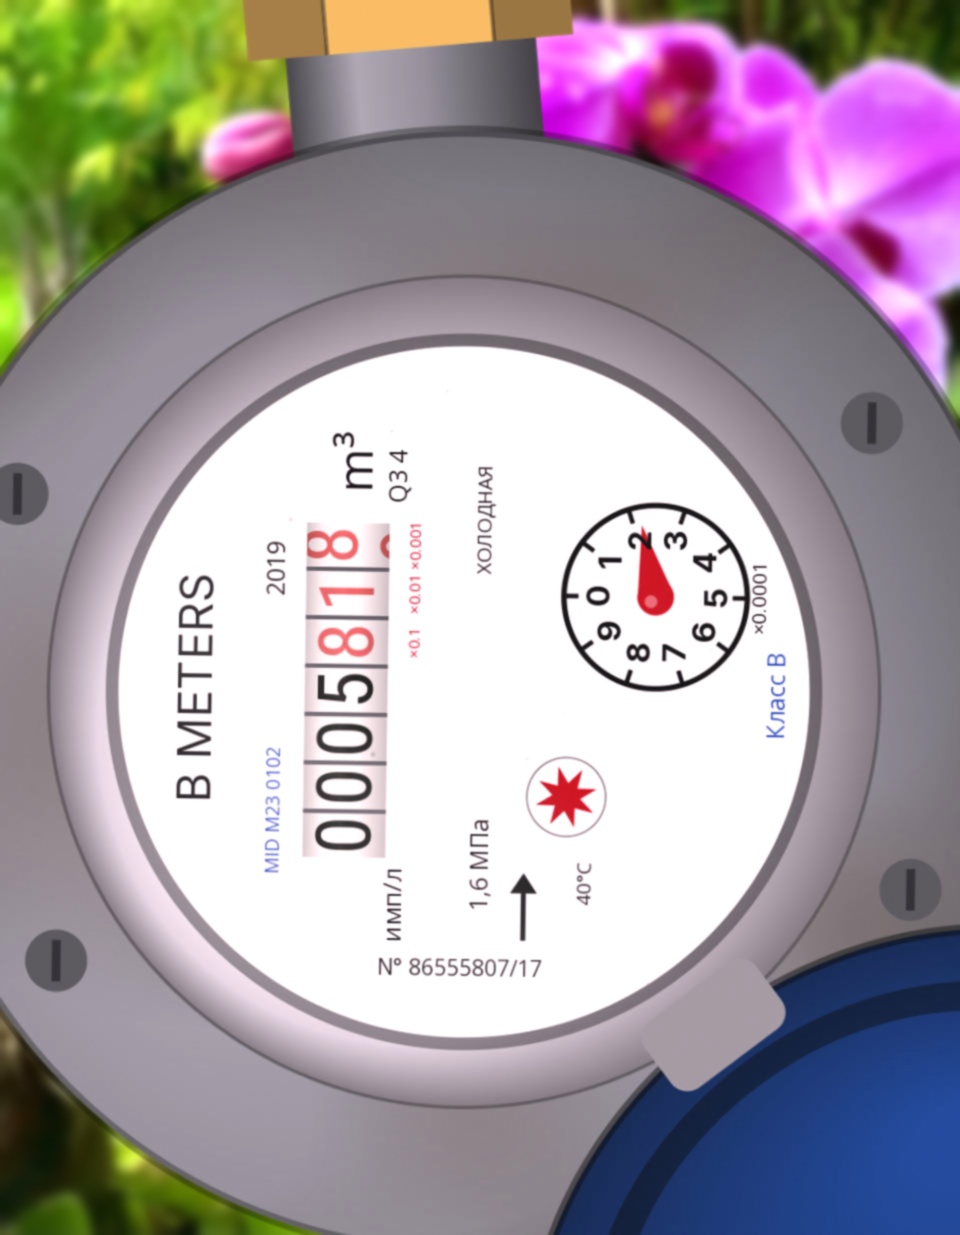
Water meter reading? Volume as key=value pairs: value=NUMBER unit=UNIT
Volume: value=5.8182 unit=m³
